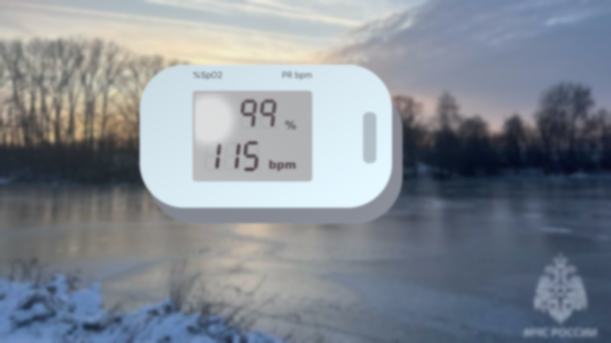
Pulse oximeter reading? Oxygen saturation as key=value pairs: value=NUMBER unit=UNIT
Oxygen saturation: value=99 unit=%
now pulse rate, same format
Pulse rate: value=115 unit=bpm
